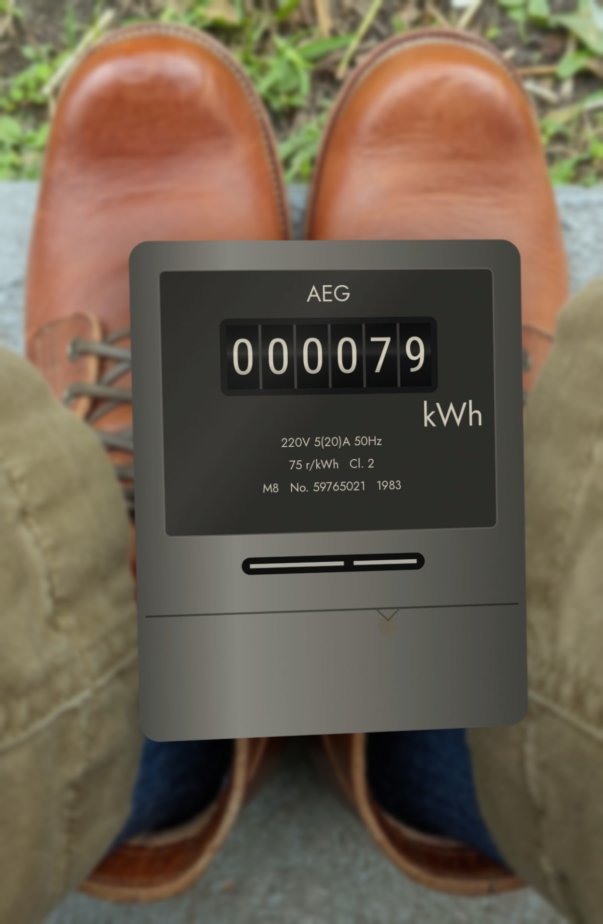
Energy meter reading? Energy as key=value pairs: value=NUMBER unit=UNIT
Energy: value=79 unit=kWh
